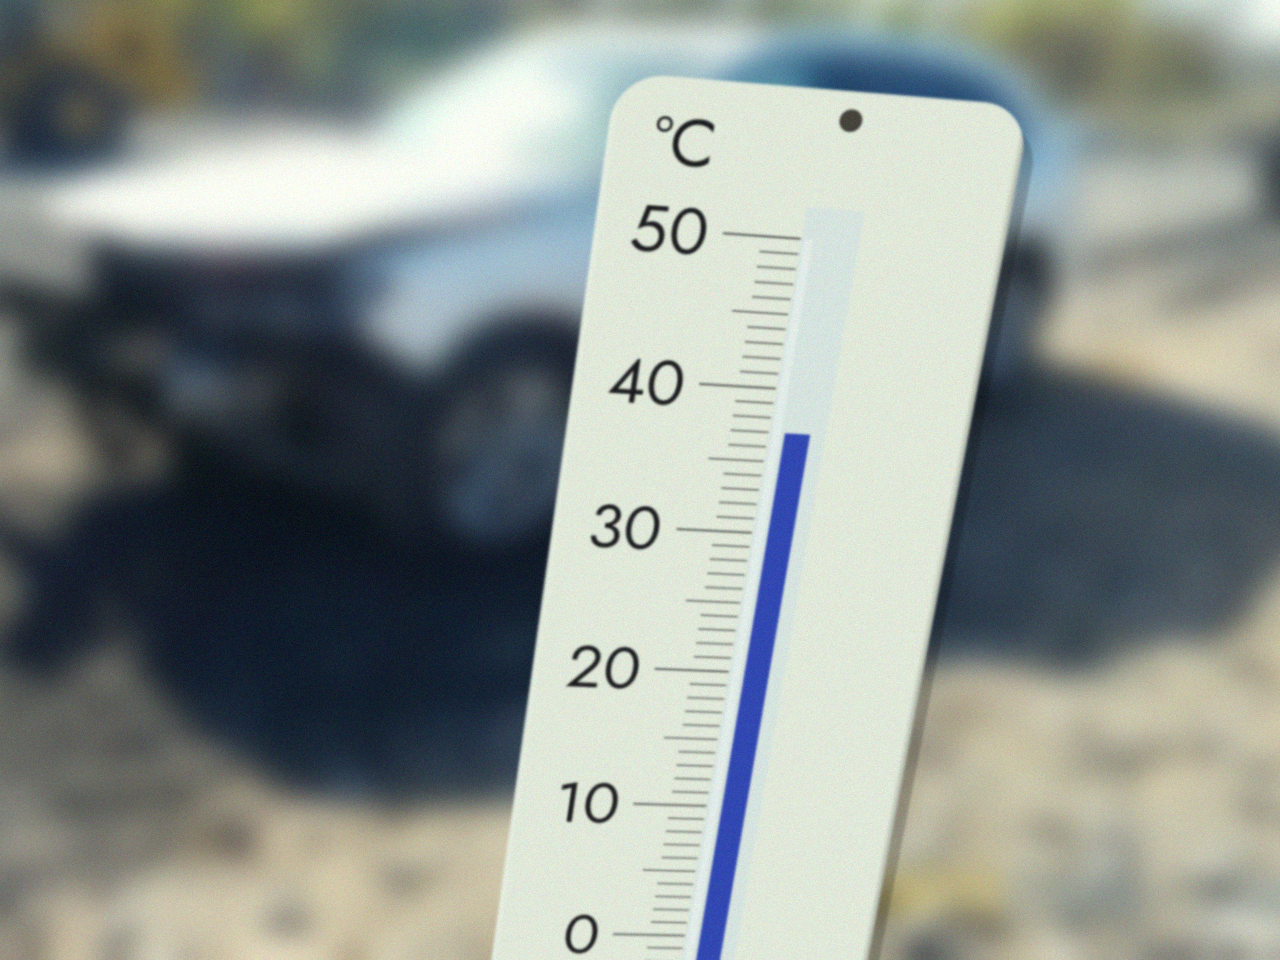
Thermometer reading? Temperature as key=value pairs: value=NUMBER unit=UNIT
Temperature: value=37 unit=°C
